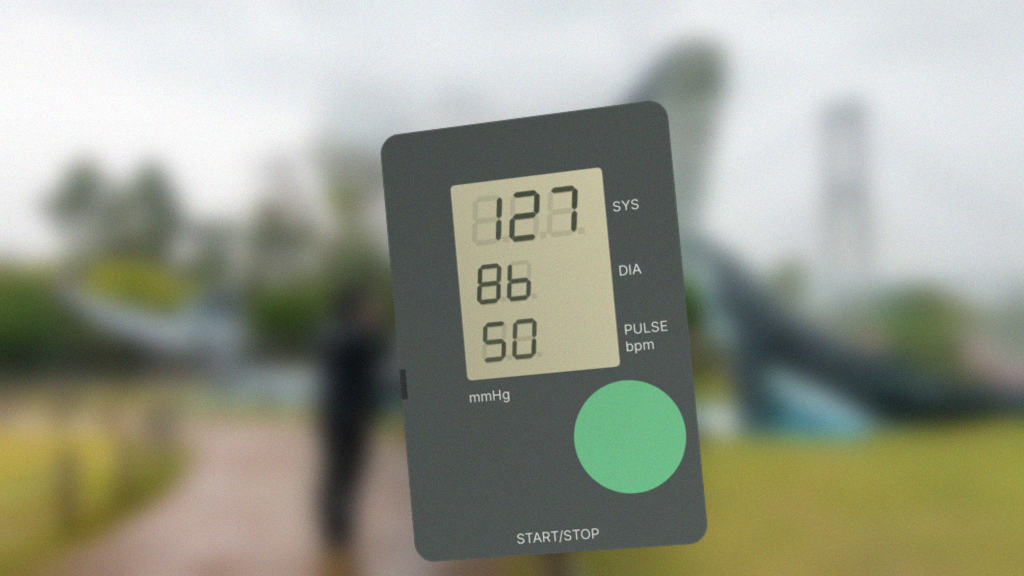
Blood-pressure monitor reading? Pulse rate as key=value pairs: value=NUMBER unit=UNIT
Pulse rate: value=50 unit=bpm
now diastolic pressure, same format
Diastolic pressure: value=86 unit=mmHg
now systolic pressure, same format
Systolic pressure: value=127 unit=mmHg
